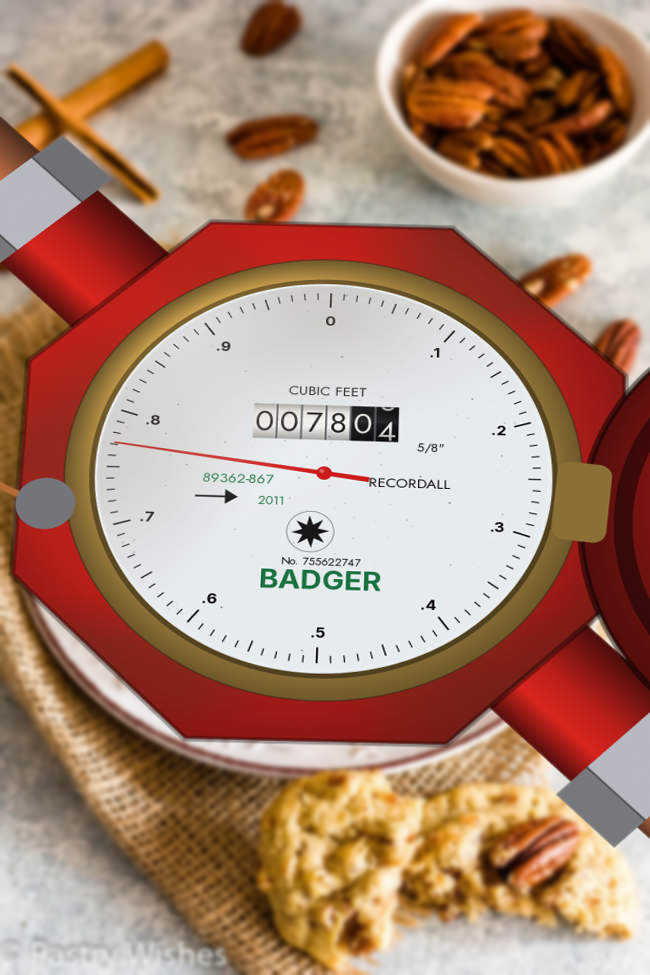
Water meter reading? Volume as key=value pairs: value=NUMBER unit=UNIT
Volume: value=7803.77 unit=ft³
